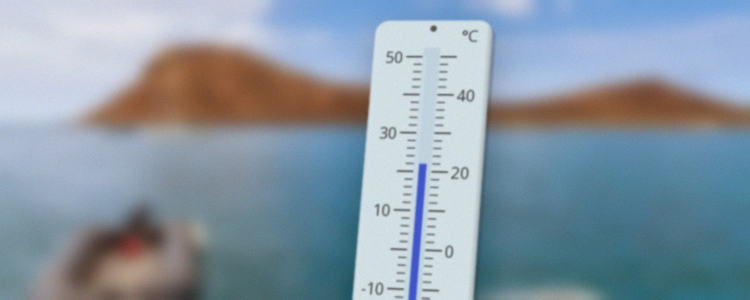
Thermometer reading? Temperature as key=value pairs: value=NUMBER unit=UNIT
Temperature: value=22 unit=°C
